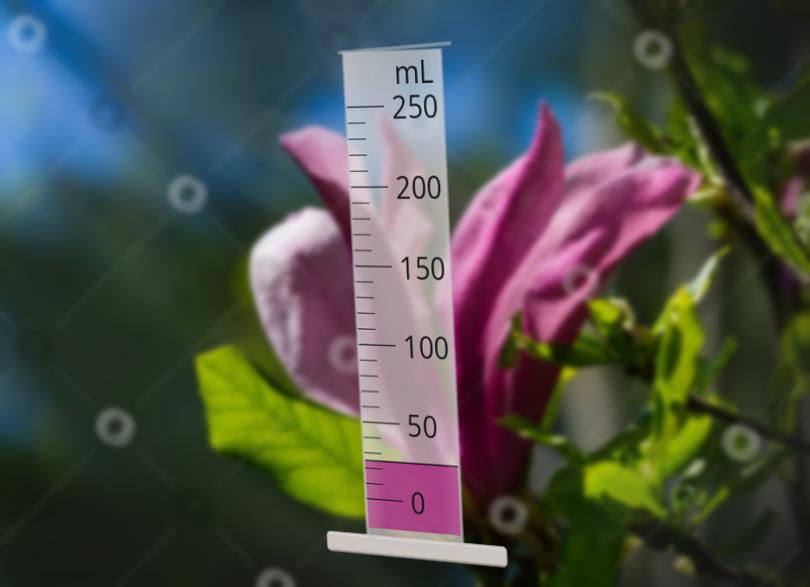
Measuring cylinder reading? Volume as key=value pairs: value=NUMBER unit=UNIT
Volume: value=25 unit=mL
